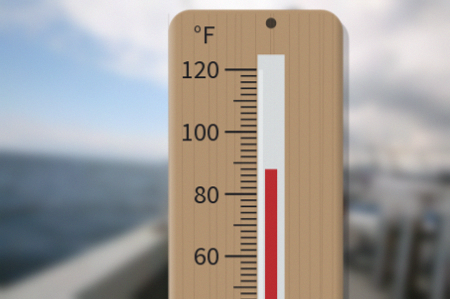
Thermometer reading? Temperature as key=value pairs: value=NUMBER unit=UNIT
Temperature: value=88 unit=°F
